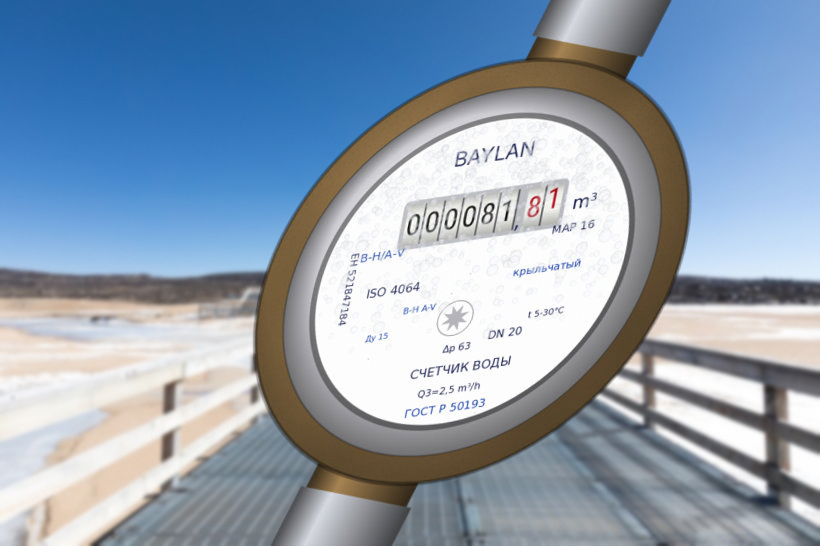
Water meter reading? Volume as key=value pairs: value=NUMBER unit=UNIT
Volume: value=81.81 unit=m³
